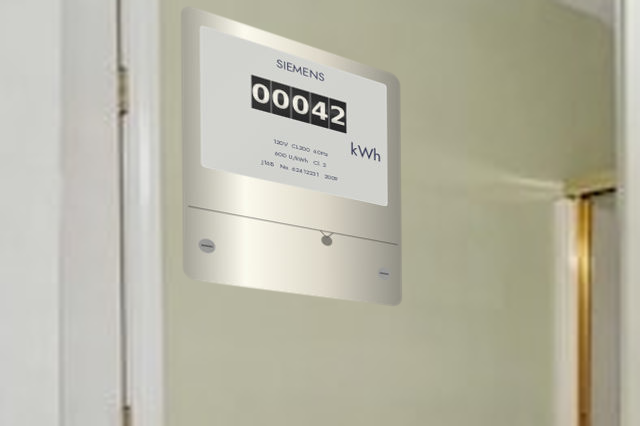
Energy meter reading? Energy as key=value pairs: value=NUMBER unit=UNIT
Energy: value=42 unit=kWh
